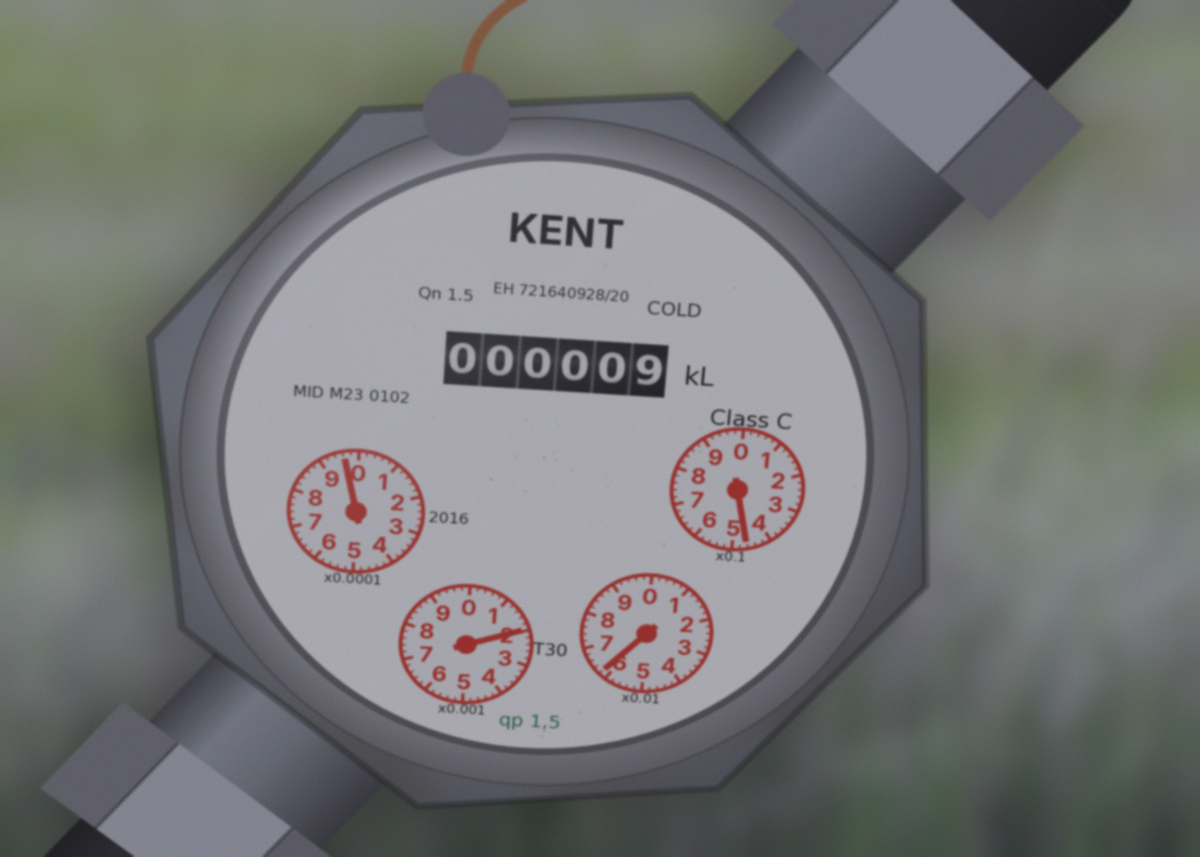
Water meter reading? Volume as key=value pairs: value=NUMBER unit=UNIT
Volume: value=9.4619 unit=kL
